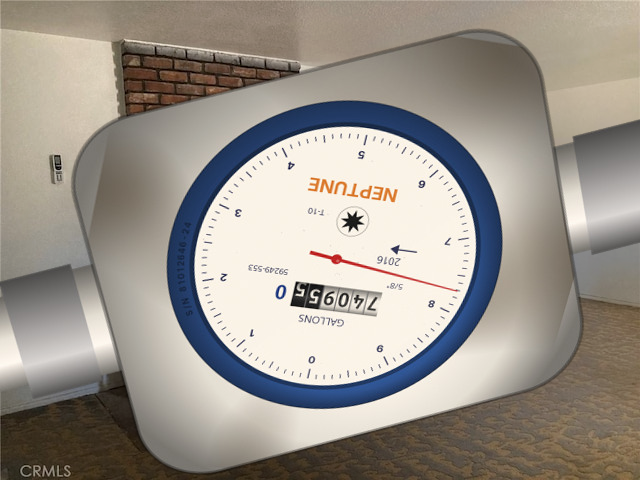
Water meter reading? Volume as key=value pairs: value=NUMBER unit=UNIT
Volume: value=7409547.7 unit=gal
